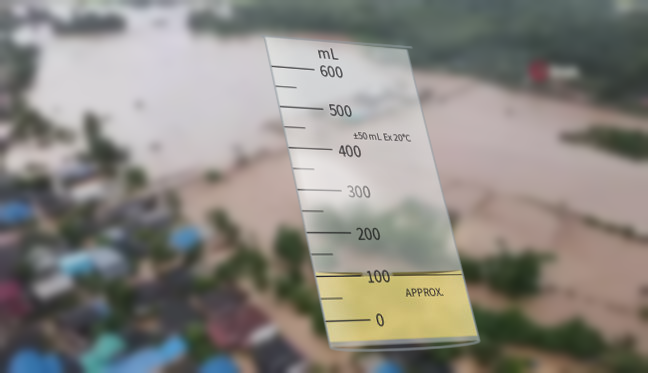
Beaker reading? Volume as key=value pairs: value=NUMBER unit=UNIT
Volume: value=100 unit=mL
